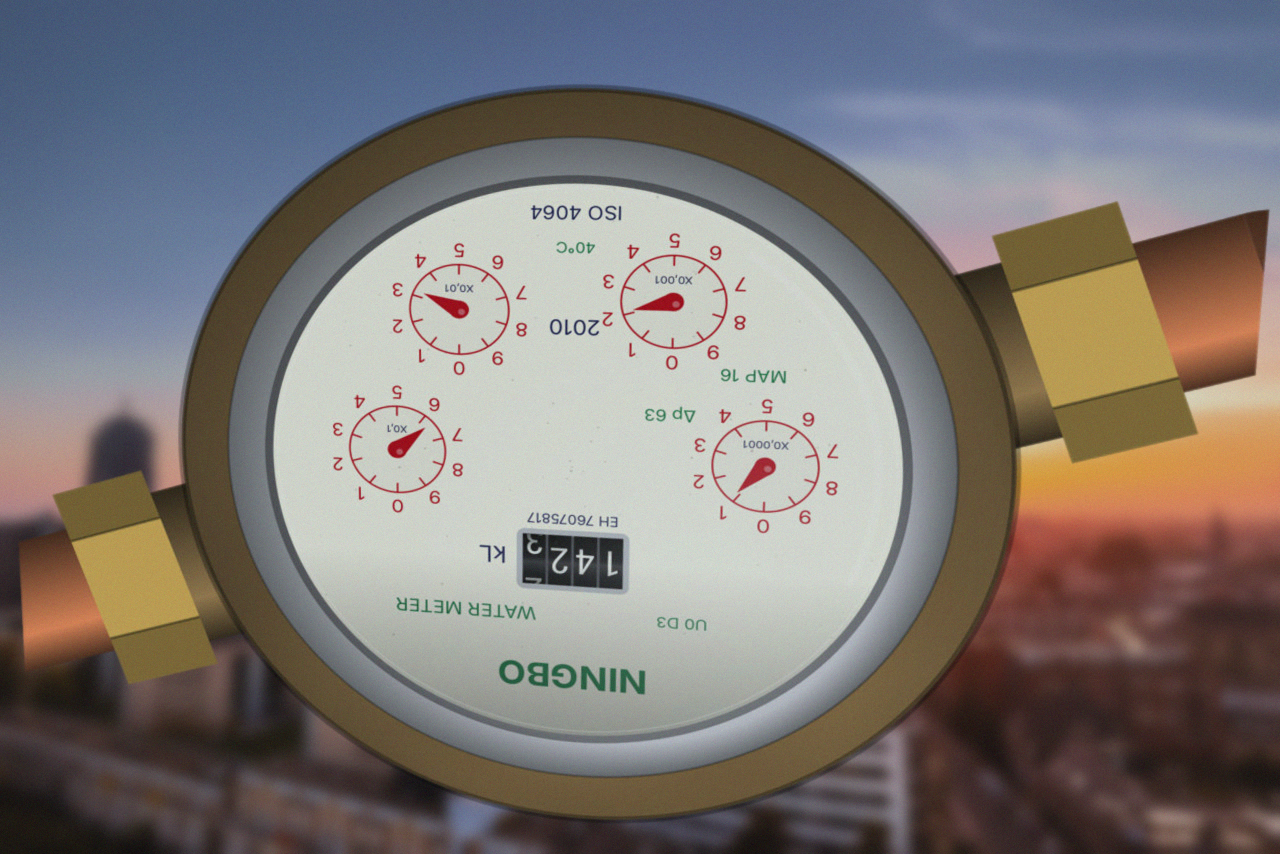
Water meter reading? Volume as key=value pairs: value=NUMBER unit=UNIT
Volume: value=1422.6321 unit=kL
